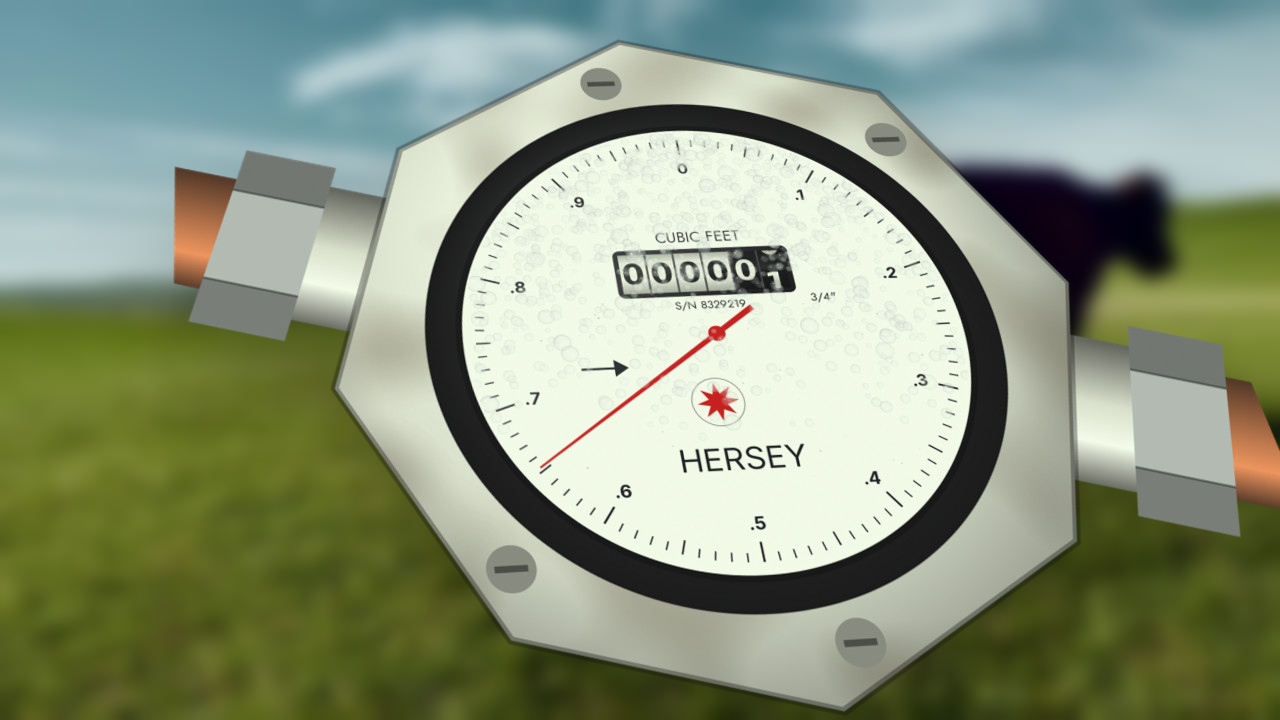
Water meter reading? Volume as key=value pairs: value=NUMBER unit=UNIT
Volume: value=0.65 unit=ft³
